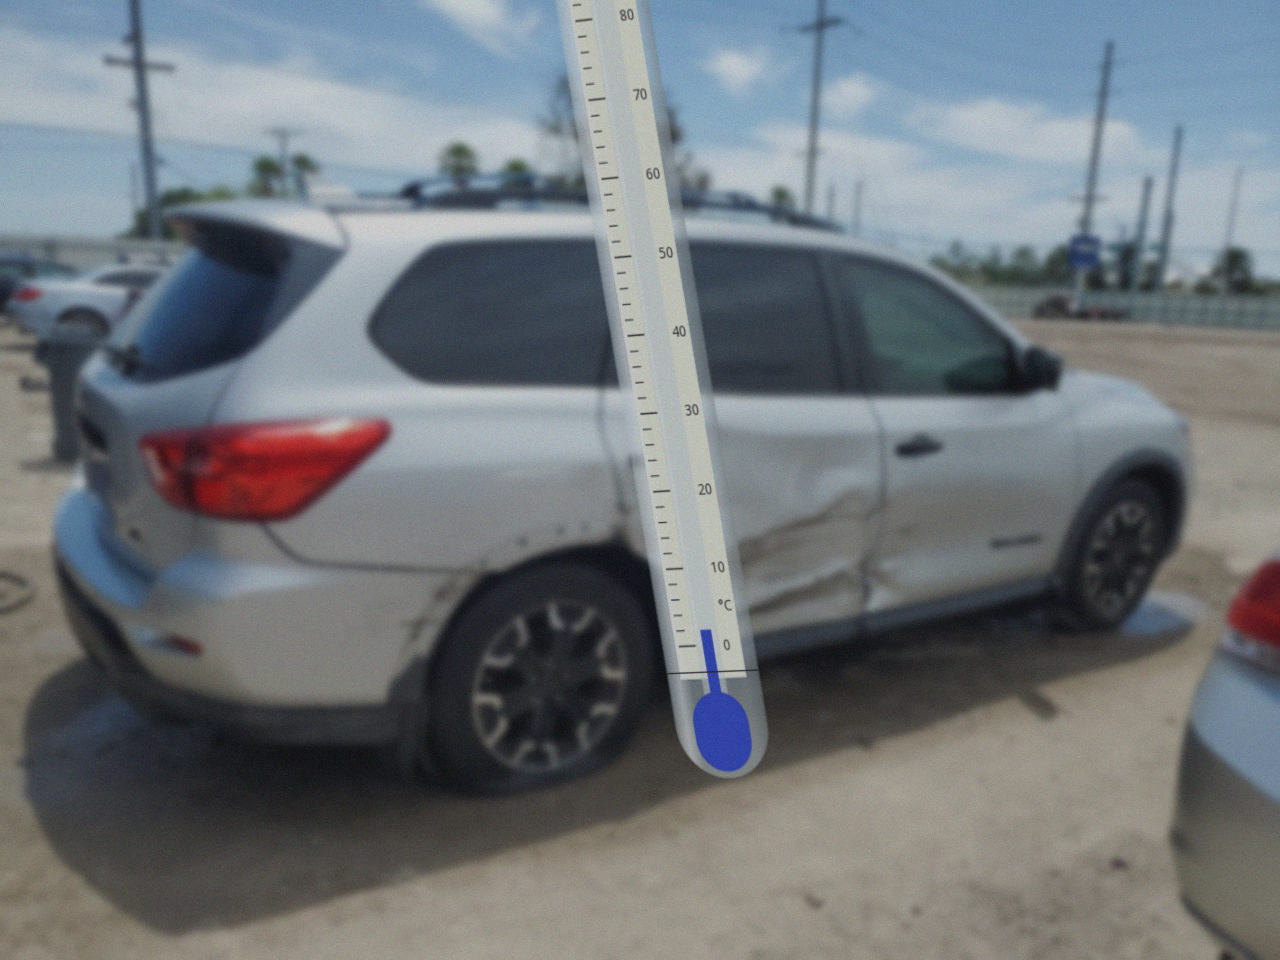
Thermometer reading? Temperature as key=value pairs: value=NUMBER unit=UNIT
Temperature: value=2 unit=°C
